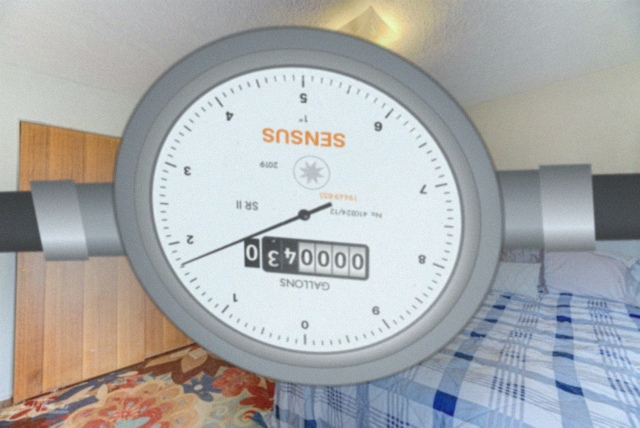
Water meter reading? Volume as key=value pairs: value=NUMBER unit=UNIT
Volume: value=431.7 unit=gal
